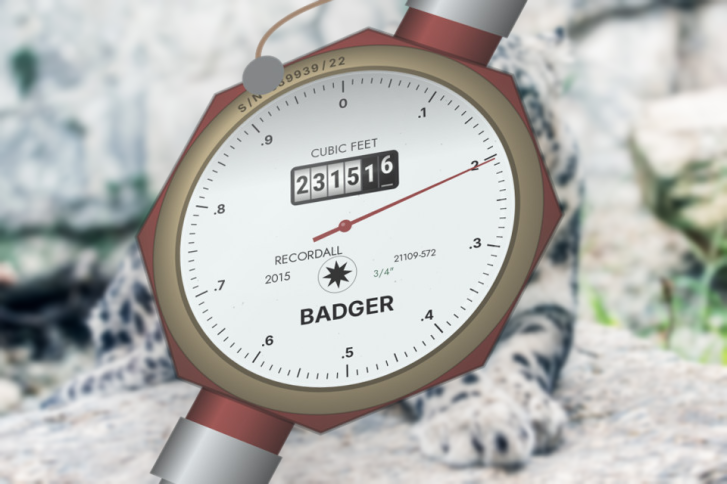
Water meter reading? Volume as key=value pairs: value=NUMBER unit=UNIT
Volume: value=231516.20 unit=ft³
